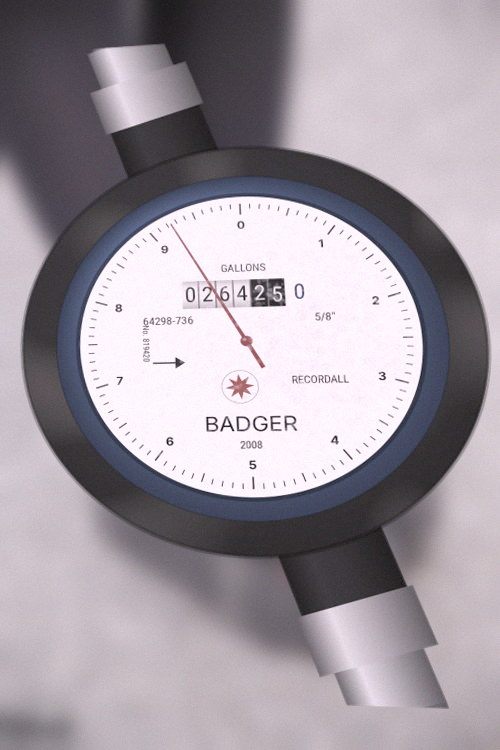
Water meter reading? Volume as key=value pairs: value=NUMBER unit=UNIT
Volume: value=264249.2 unit=gal
